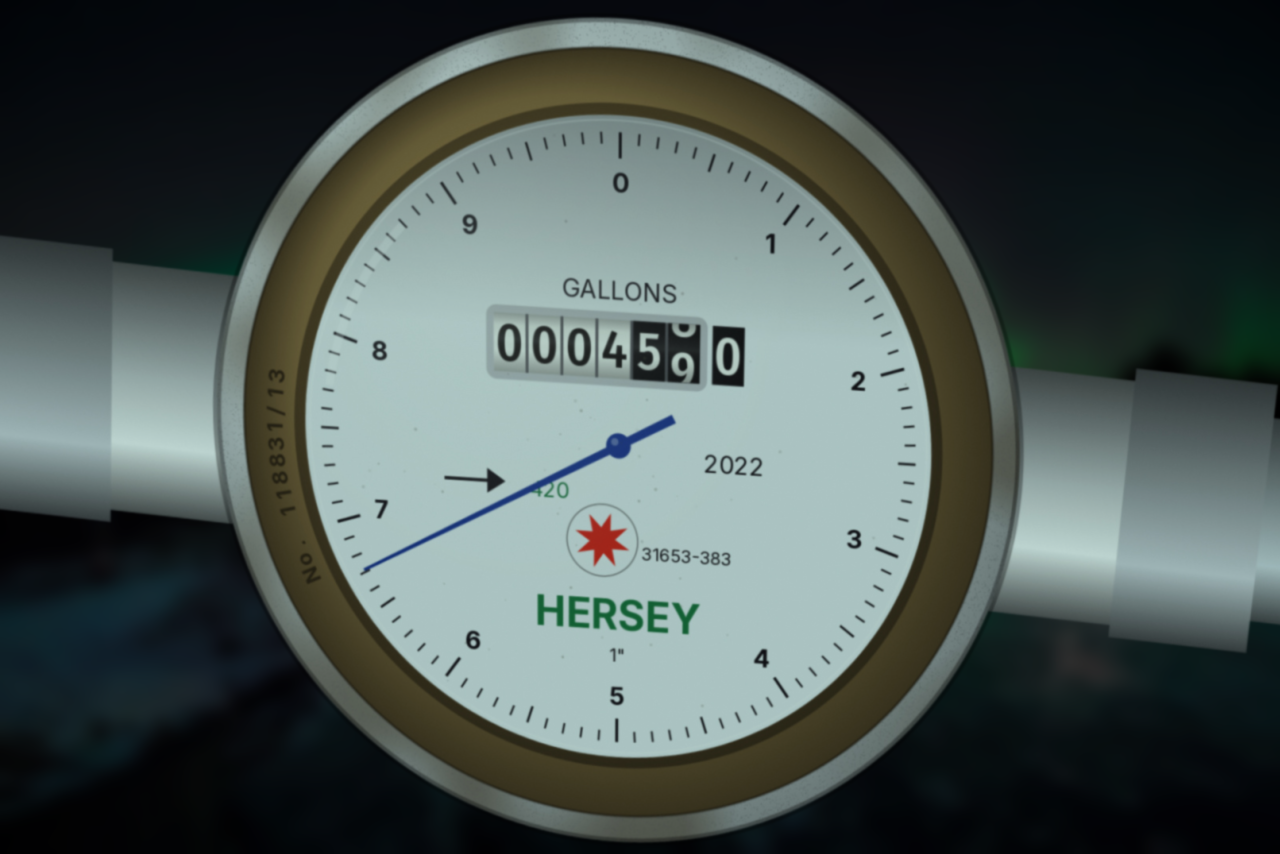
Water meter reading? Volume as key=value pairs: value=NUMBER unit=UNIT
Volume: value=4586.7 unit=gal
